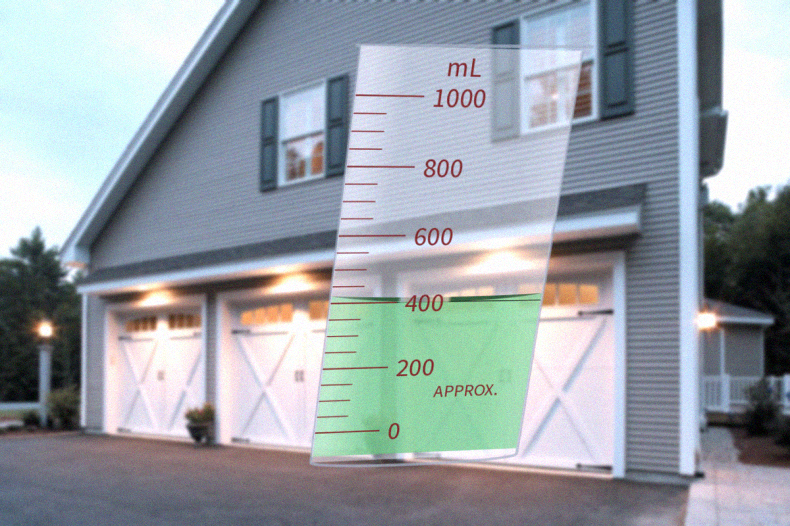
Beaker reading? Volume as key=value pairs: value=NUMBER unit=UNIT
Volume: value=400 unit=mL
